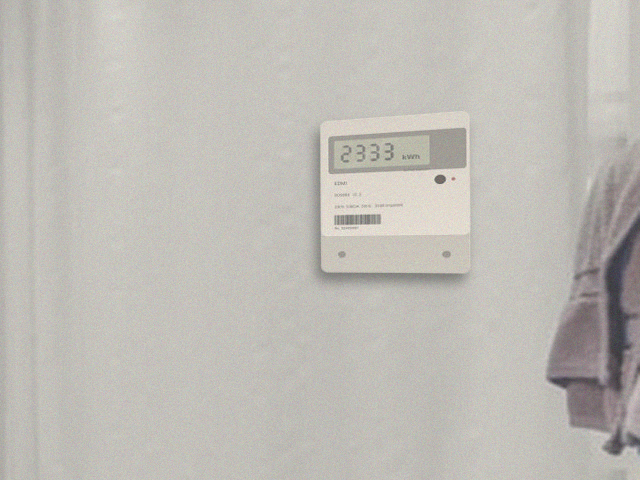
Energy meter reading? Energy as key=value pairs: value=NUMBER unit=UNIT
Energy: value=2333 unit=kWh
